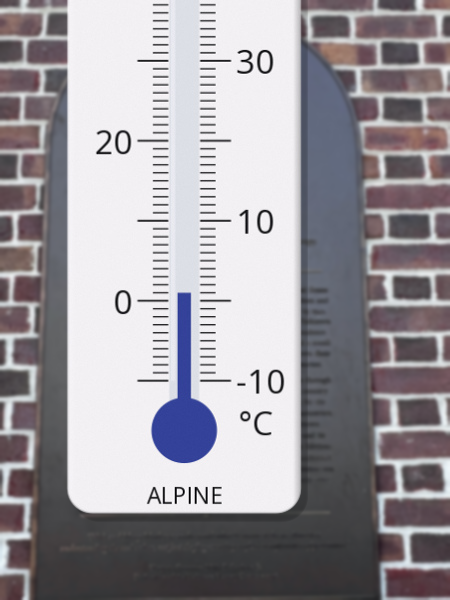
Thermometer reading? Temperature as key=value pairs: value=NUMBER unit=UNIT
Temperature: value=1 unit=°C
